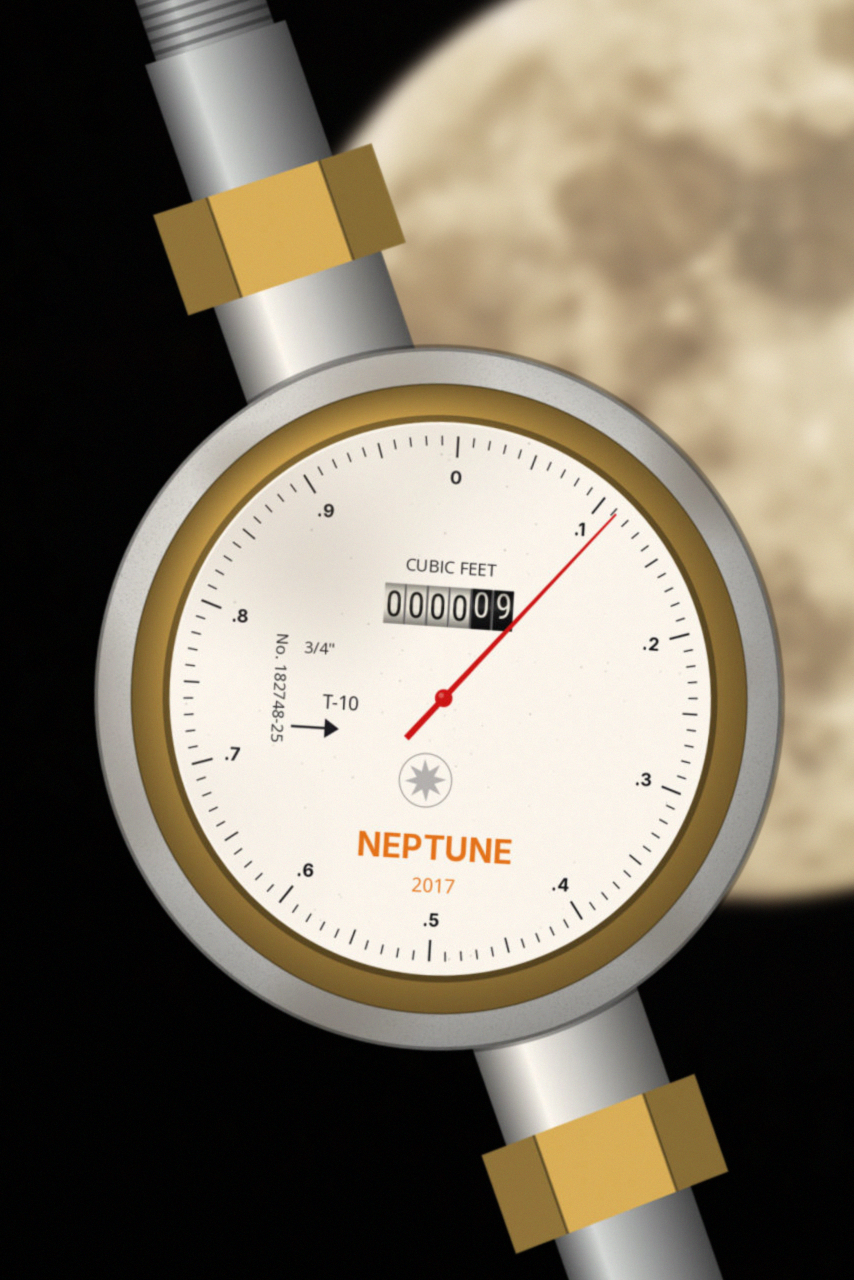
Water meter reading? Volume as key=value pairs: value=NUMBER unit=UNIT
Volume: value=9.11 unit=ft³
